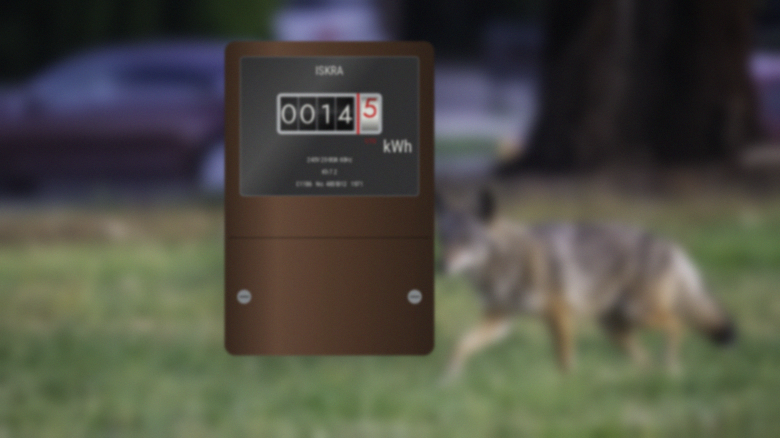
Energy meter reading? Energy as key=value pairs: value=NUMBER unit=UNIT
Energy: value=14.5 unit=kWh
